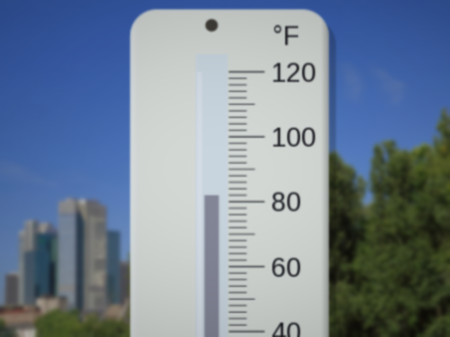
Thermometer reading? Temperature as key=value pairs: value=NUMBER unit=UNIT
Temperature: value=82 unit=°F
